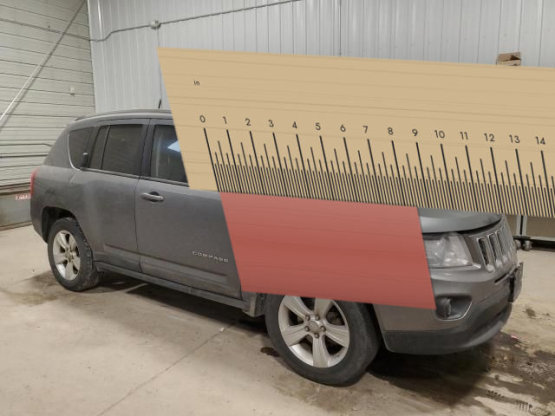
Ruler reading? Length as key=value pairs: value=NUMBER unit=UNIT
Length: value=8.5 unit=in
